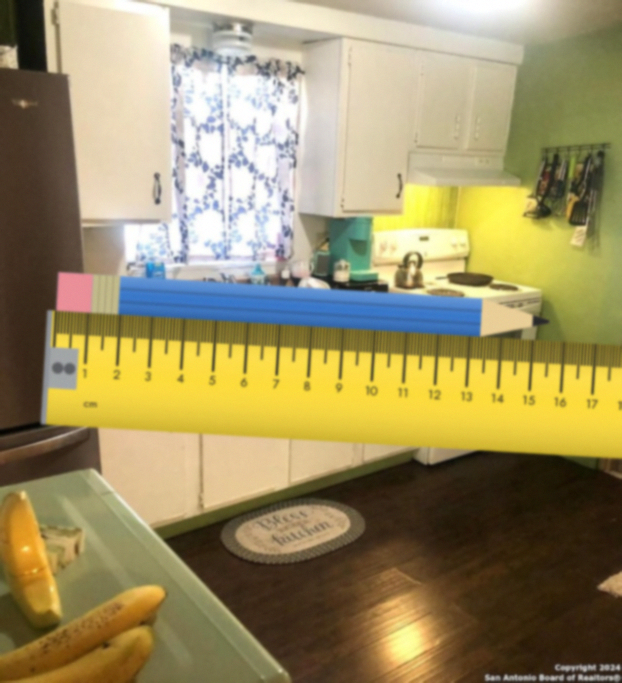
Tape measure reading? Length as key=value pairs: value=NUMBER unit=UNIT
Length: value=15.5 unit=cm
